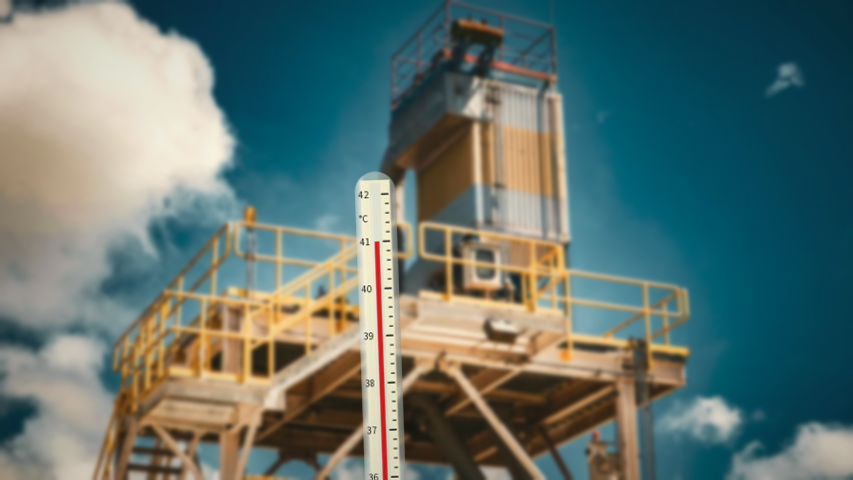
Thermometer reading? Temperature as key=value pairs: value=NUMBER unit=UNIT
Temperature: value=41 unit=°C
